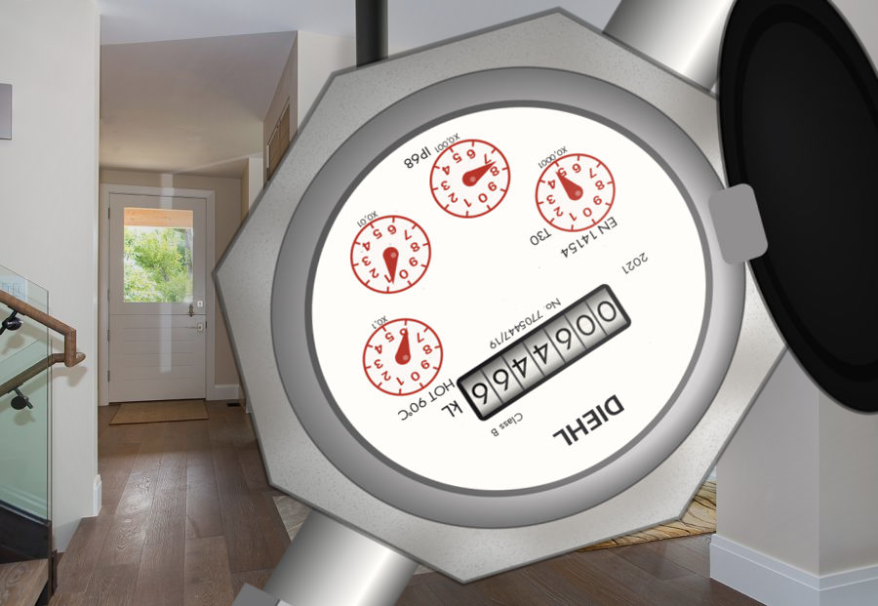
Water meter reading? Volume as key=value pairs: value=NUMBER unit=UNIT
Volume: value=64466.6074 unit=kL
